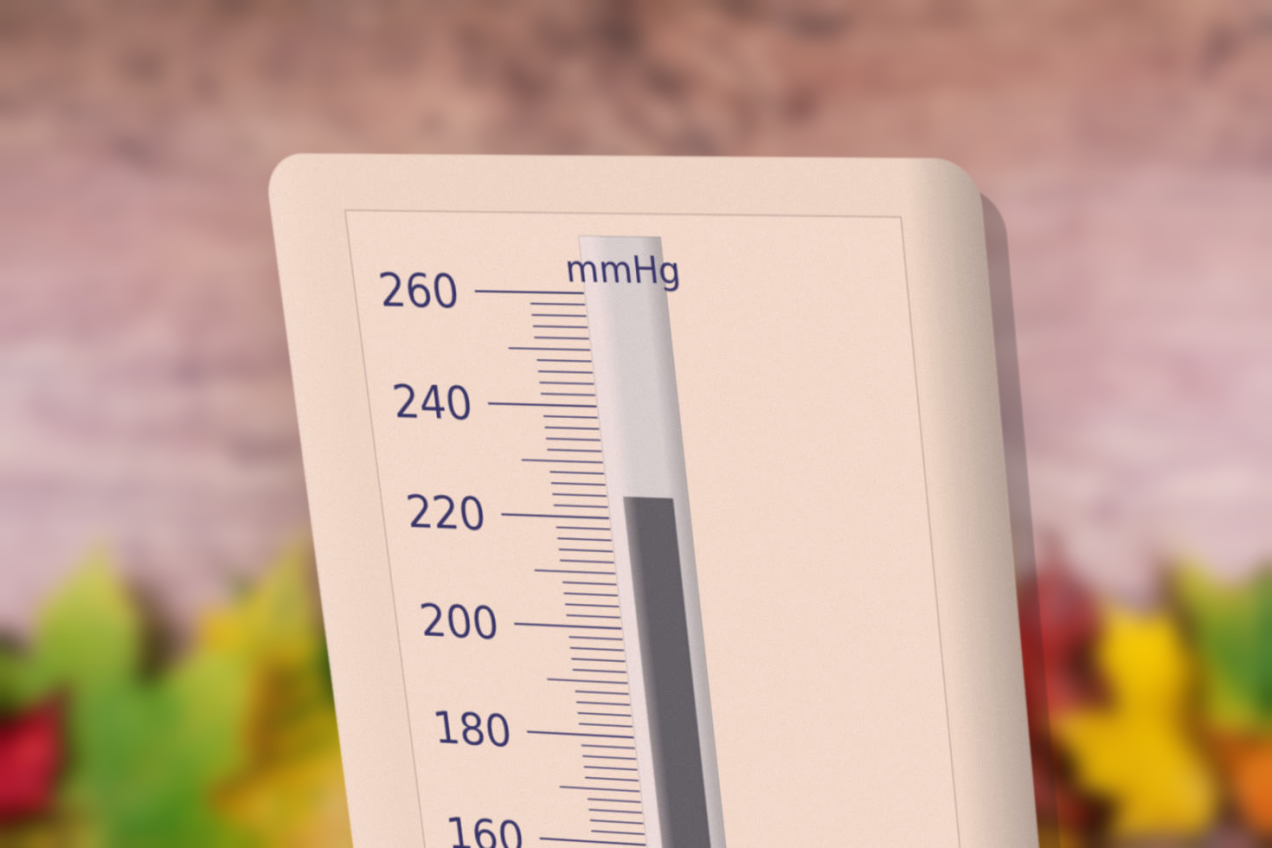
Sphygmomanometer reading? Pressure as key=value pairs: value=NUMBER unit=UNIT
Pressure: value=224 unit=mmHg
